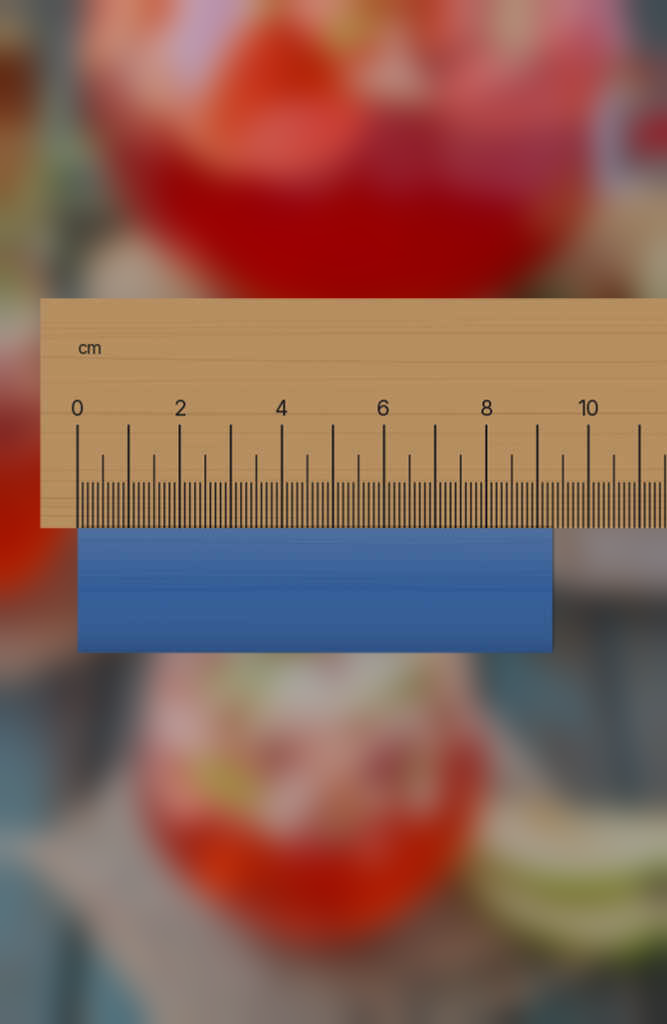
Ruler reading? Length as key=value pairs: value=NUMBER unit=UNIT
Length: value=9.3 unit=cm
